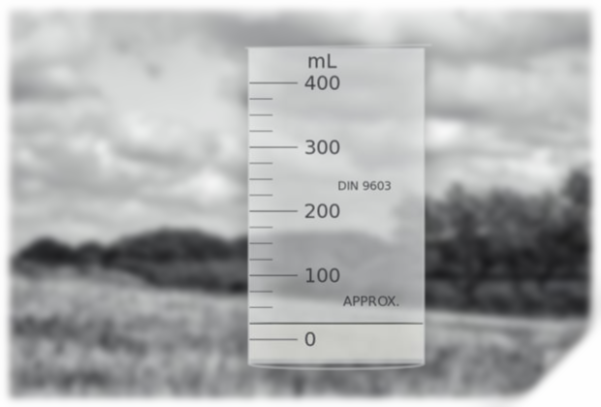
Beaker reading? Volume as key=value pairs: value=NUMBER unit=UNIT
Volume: value=25 unit=mL
